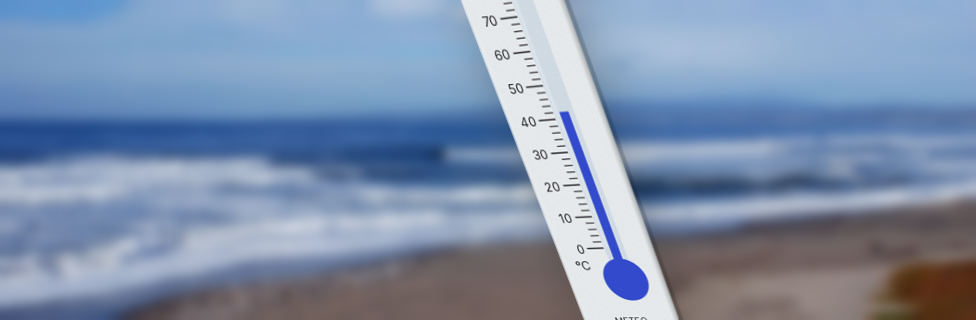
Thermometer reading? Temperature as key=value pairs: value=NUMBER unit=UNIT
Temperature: value=42 unit=°C
